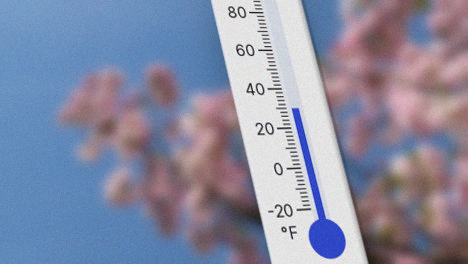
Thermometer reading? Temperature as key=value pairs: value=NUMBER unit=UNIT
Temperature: value=30 unit=°F
